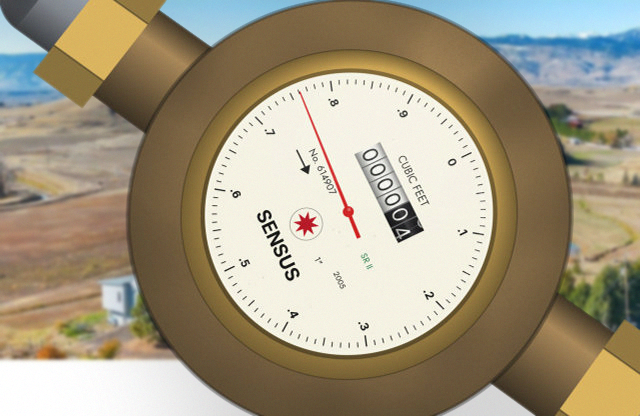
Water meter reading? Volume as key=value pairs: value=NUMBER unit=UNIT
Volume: value=3.76 unit=ft³
